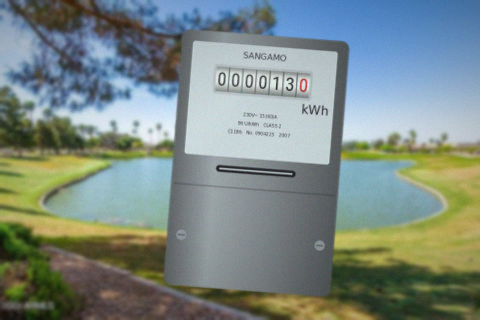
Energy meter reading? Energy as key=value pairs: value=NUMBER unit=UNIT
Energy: value=13.0 unit=kWh
